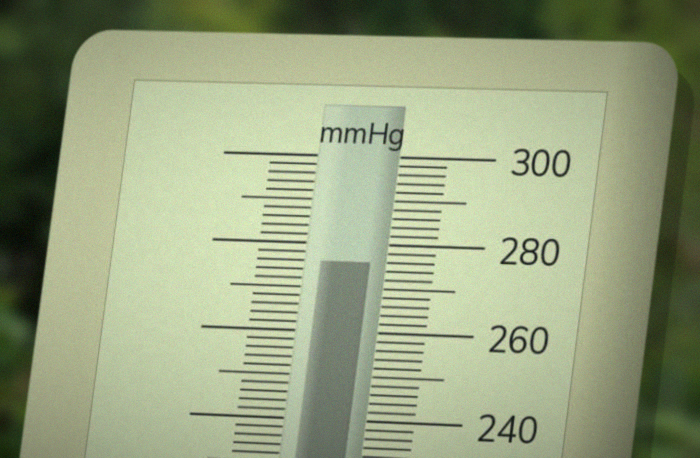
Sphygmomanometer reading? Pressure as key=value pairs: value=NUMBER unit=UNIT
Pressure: value=276 unit=mmHg
